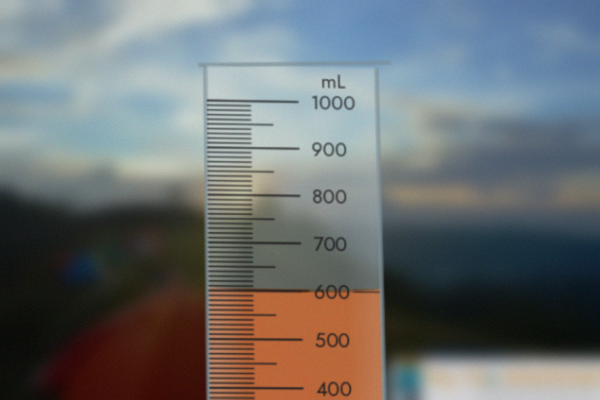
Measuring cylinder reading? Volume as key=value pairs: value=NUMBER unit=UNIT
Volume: value=600 unit=mL
